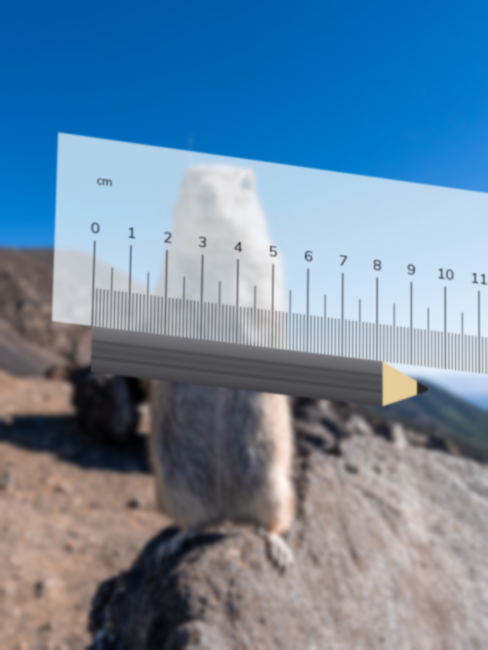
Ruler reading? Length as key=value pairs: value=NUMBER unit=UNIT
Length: value=9.5 unit=cm
